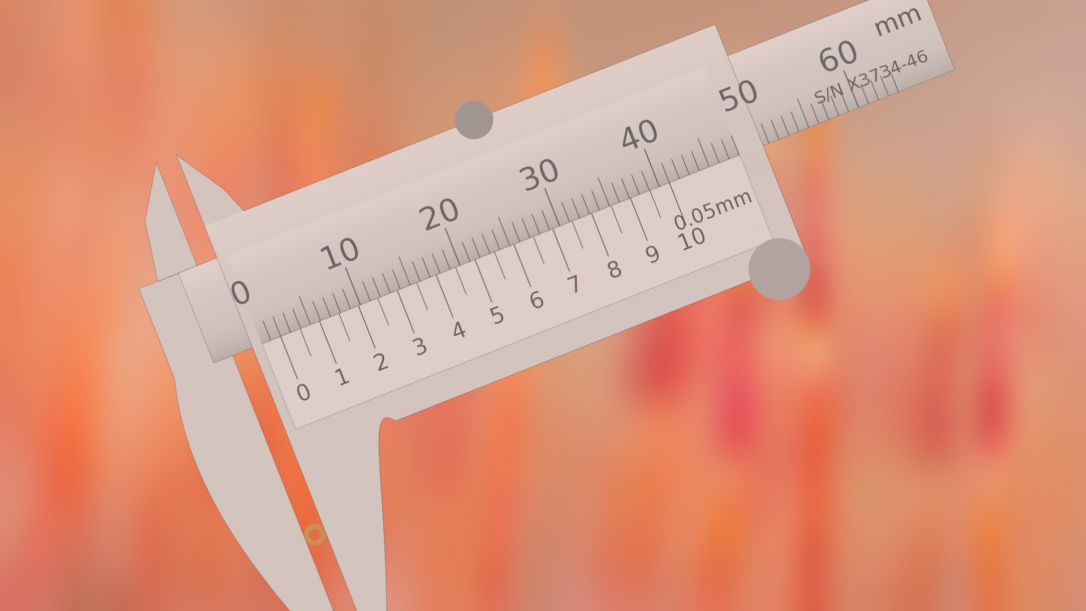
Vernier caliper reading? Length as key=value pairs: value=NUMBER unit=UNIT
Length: value=2.0 unit=mm
